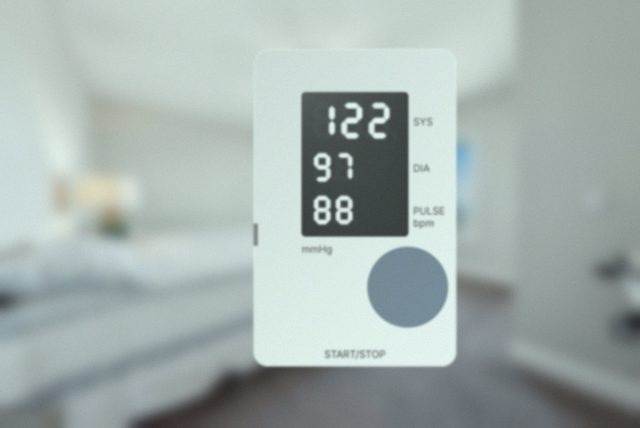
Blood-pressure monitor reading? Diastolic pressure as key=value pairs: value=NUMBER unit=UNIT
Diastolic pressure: value=97 unit=mmHg
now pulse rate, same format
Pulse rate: value=88 unit=bpm
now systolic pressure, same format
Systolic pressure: value=122 unit=mmHg
